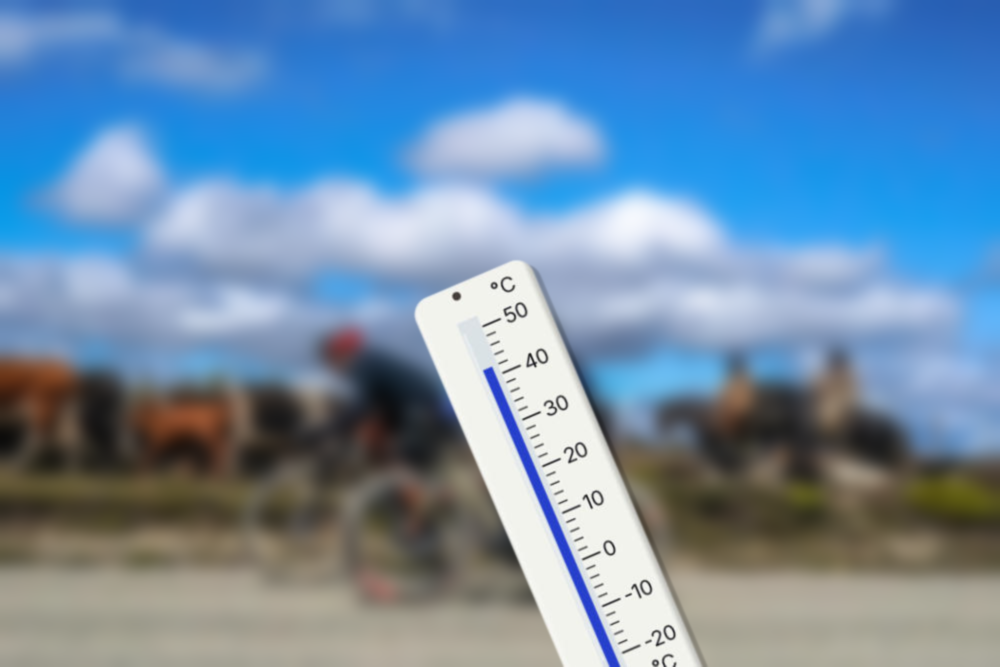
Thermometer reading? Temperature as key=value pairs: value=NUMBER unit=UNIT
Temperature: value=42 unit=°C
